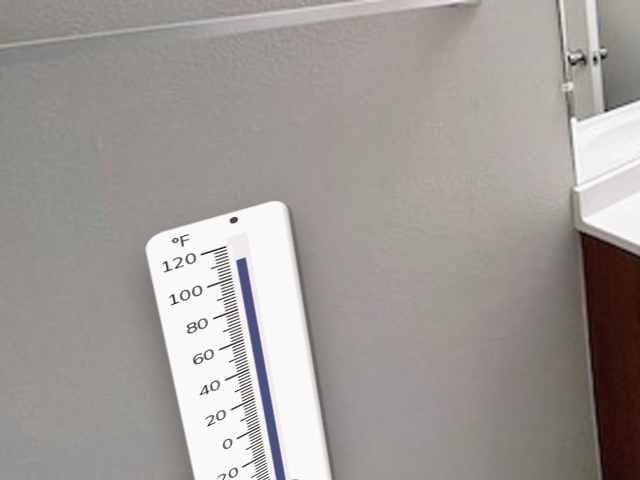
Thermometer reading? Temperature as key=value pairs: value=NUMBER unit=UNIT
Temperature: value=110 unit=°F
